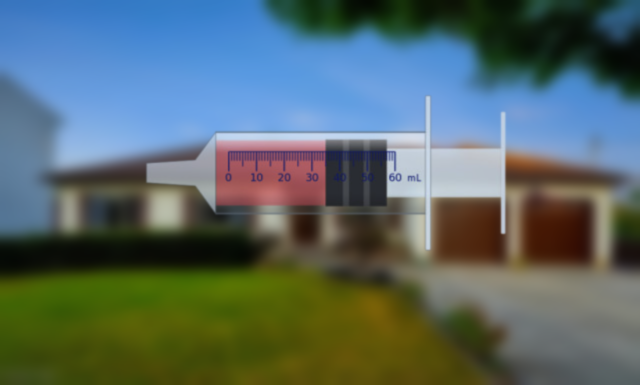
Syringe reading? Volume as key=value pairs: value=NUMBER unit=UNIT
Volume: value=35 unit=mL
